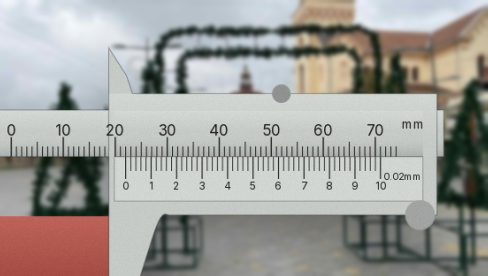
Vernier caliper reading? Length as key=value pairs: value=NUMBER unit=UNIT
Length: value=22.0 unit=mm
